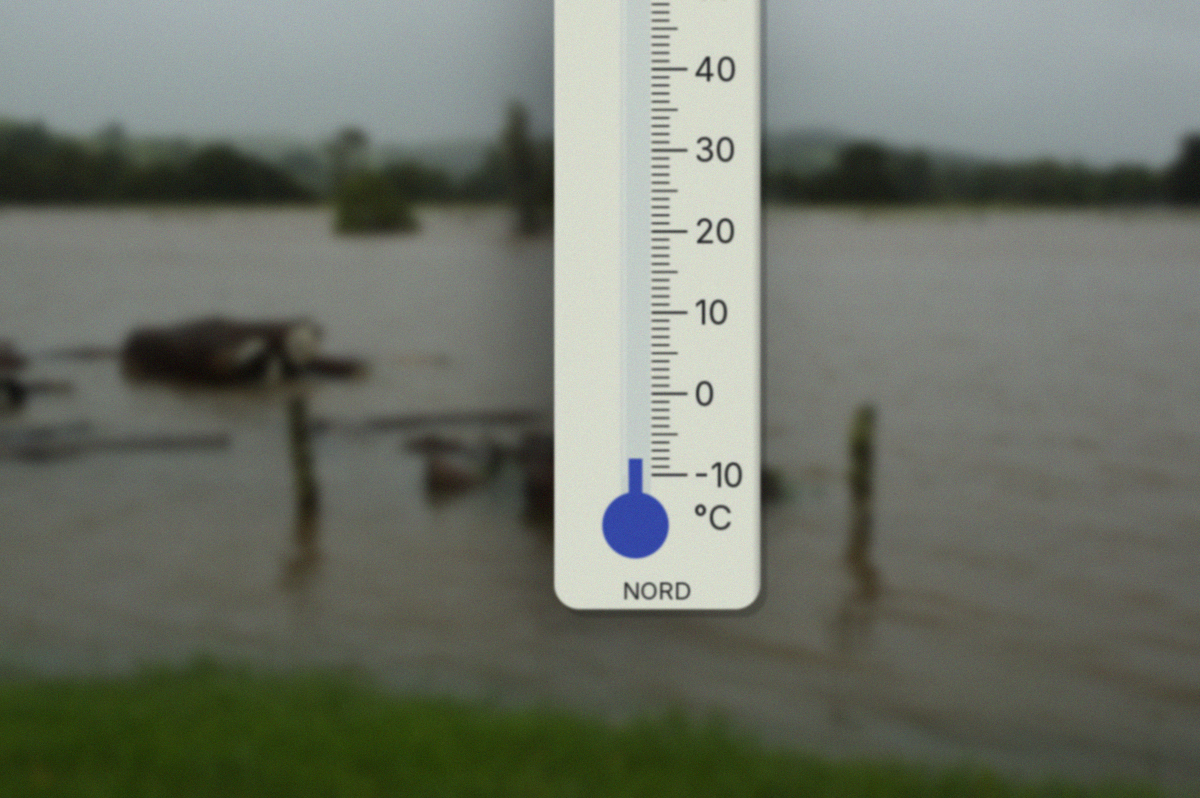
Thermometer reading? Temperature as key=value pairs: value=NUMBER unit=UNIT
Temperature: value=-8 unit=°C
